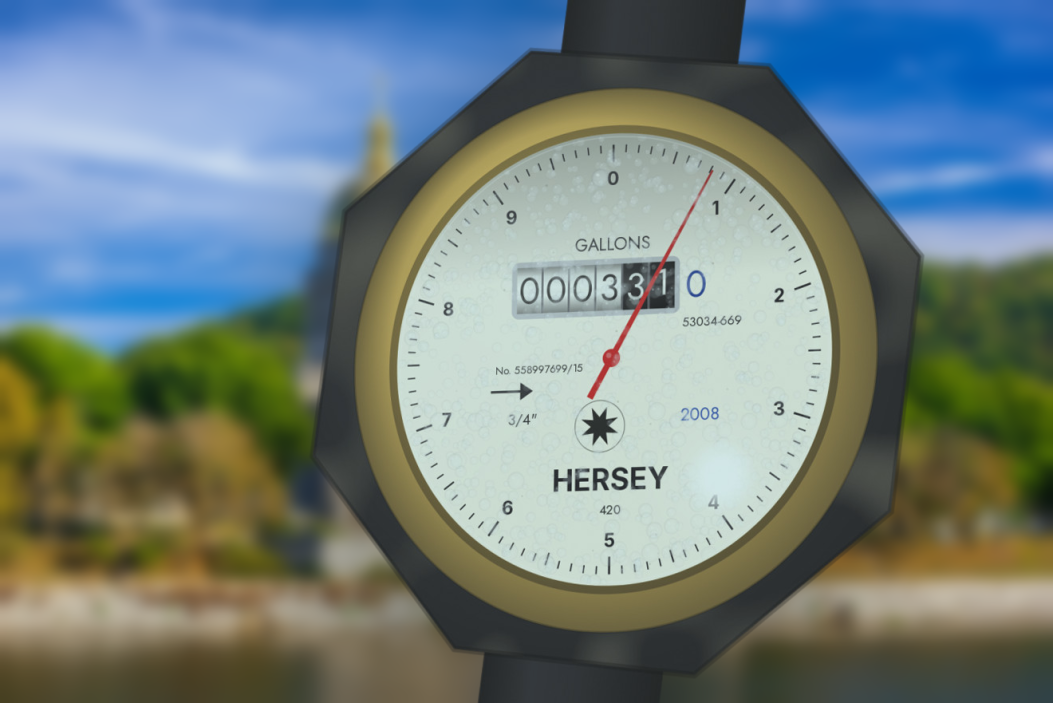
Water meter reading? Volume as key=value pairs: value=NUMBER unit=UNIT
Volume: value=3310.8 unit=gal
